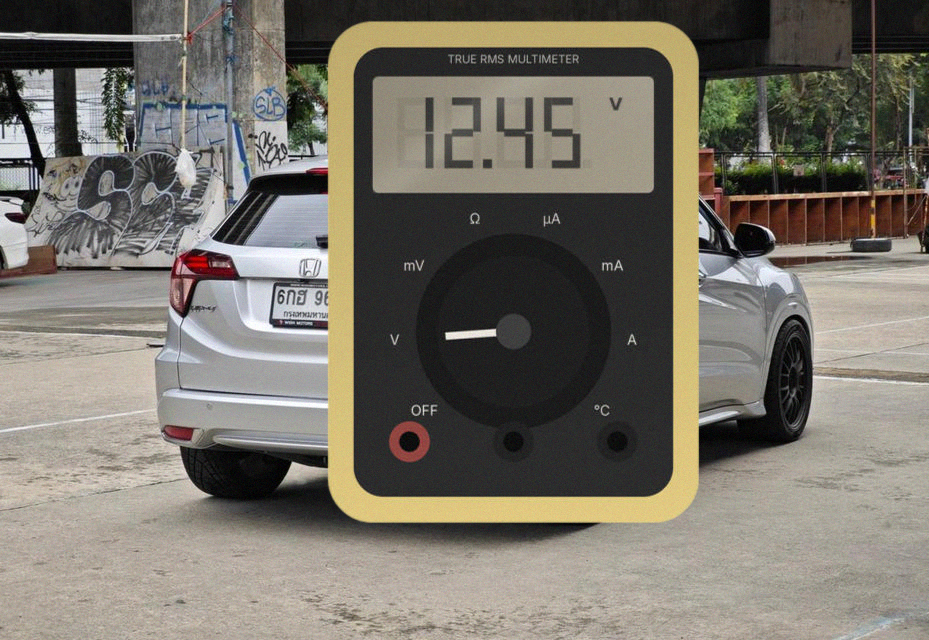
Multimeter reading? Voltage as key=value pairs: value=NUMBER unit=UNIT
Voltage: value=12.45 unit=V
